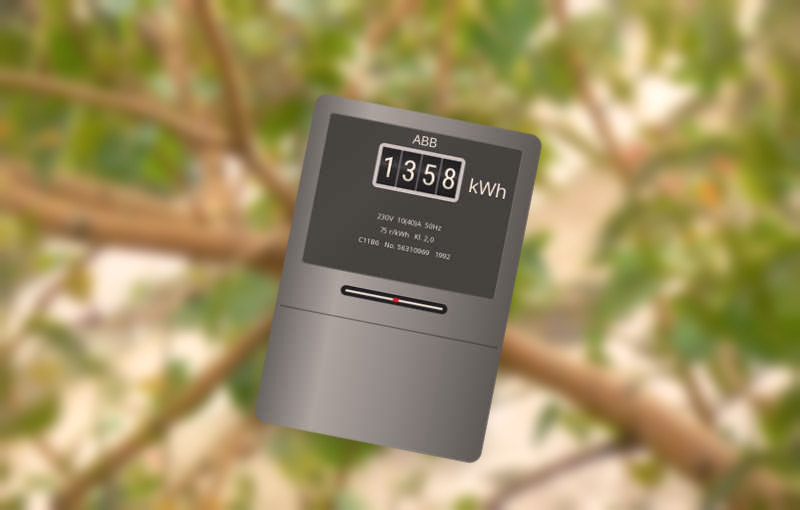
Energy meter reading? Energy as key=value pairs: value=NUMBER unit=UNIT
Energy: value=1358 unit=kWh
